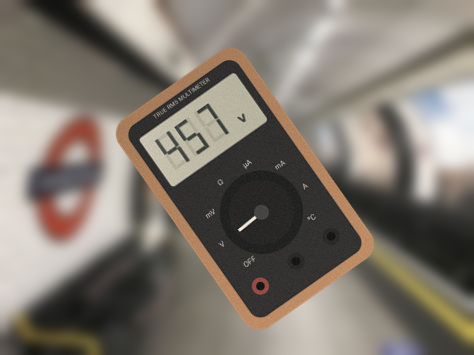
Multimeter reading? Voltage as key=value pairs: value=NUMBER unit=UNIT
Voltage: value=457 unit=V
